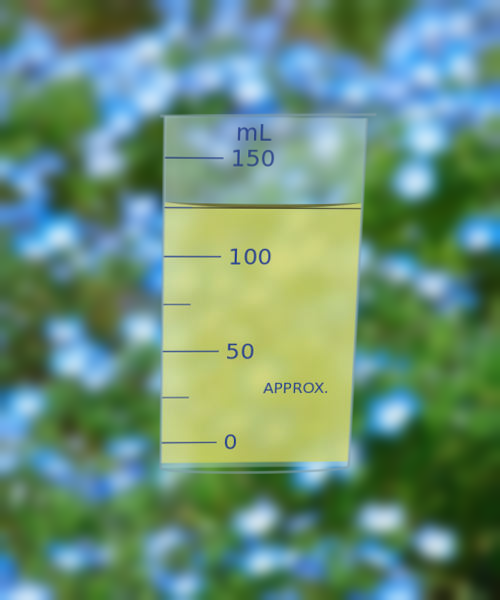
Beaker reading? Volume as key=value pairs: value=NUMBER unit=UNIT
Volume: value=125 unit=mL
